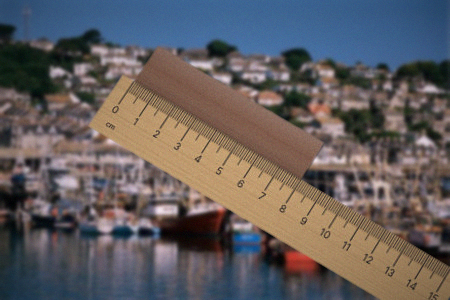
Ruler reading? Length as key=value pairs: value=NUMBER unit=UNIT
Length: value=8 unit=cm
